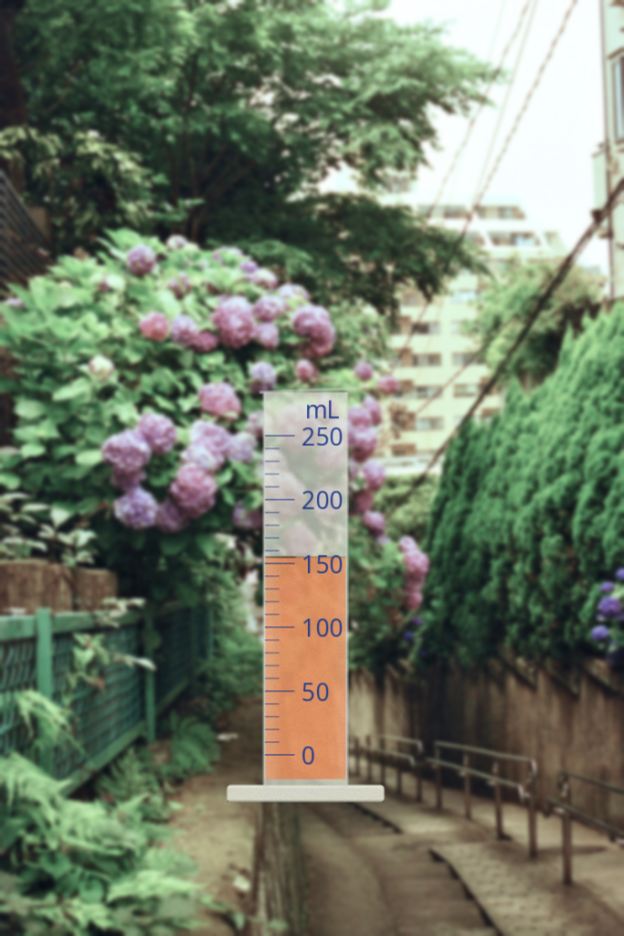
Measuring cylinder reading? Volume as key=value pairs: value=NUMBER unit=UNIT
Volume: value=155 unit=mL
